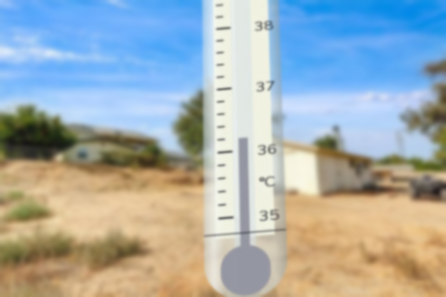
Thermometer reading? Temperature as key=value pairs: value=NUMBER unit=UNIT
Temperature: value=36.2 unit=°C
